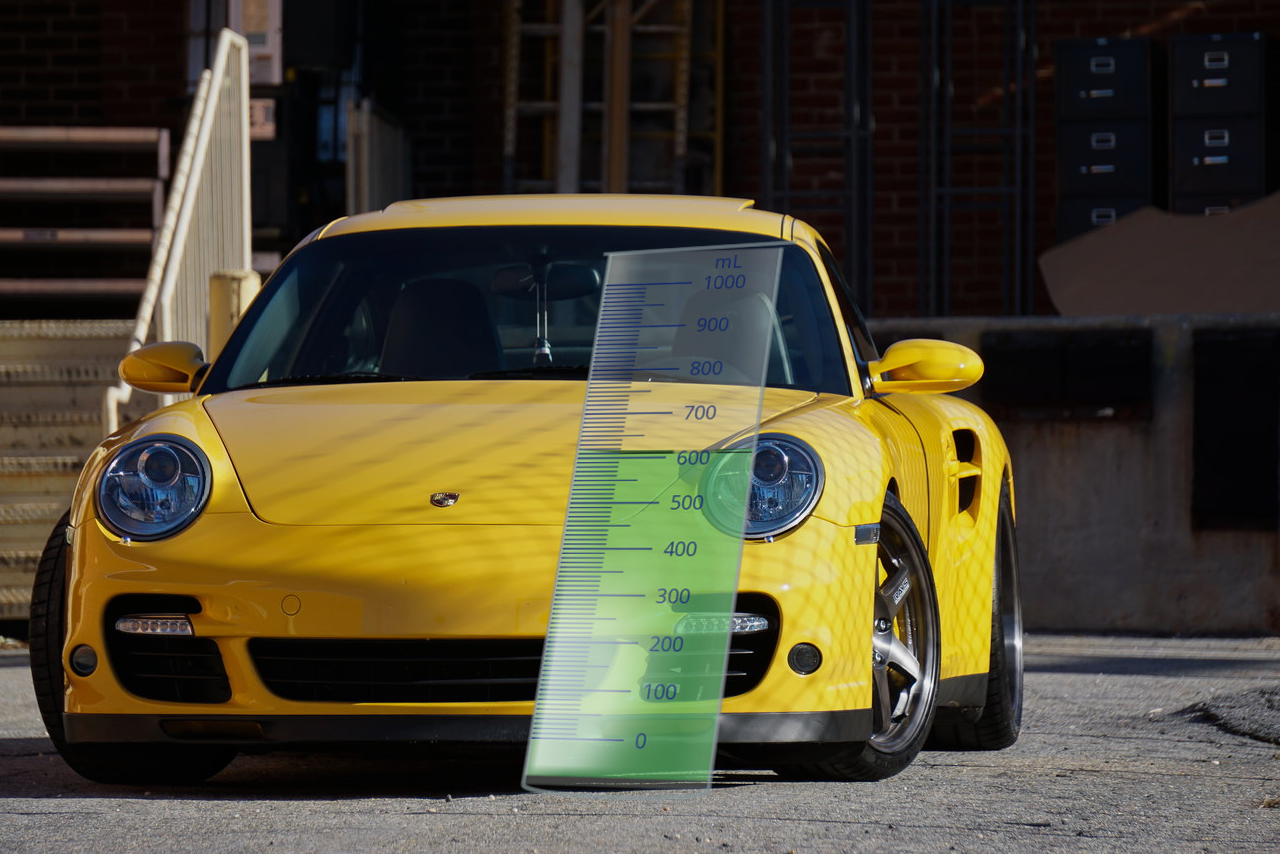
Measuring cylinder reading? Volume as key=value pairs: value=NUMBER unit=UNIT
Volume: value=610 unit=mL
